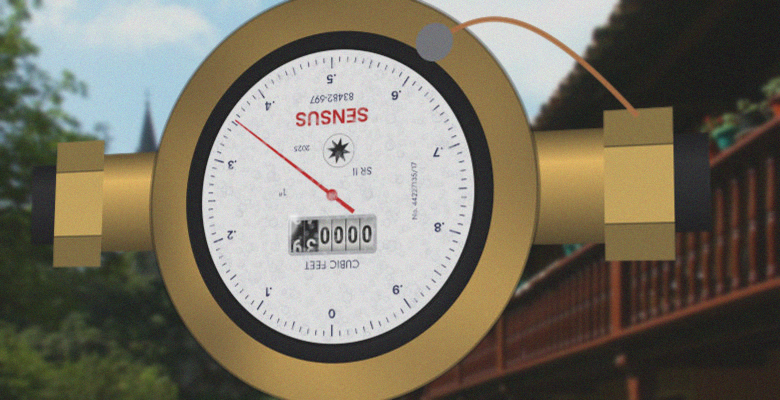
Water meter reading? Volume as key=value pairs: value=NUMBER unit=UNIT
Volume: value=39.35 unit=ft³
